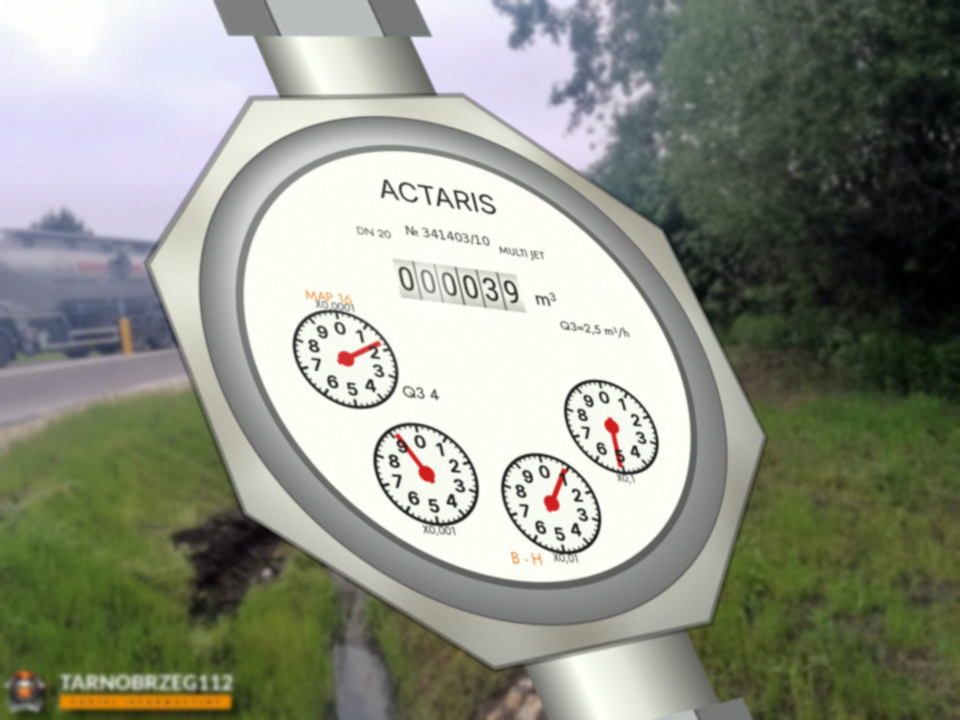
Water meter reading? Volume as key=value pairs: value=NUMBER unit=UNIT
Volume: value=39.5091 unit=m³
